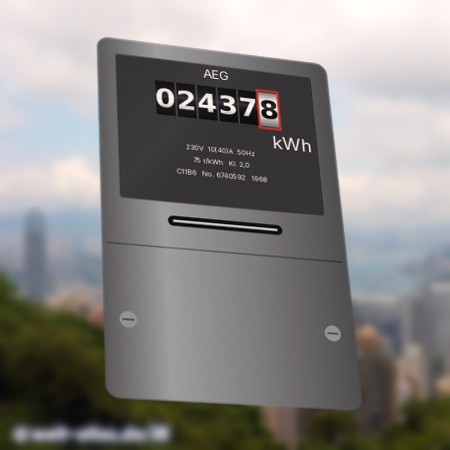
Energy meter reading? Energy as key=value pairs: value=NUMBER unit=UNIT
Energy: value=2437.8 unit=kWh
